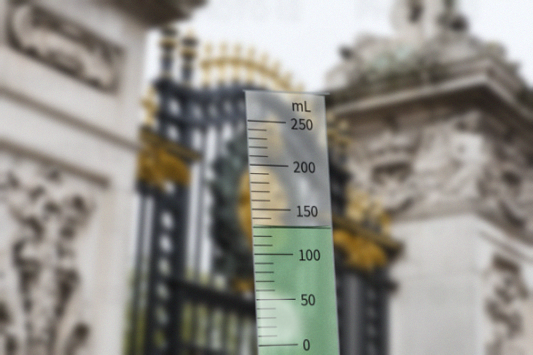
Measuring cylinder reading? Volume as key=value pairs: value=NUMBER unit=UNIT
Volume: value=130 unit=mL
